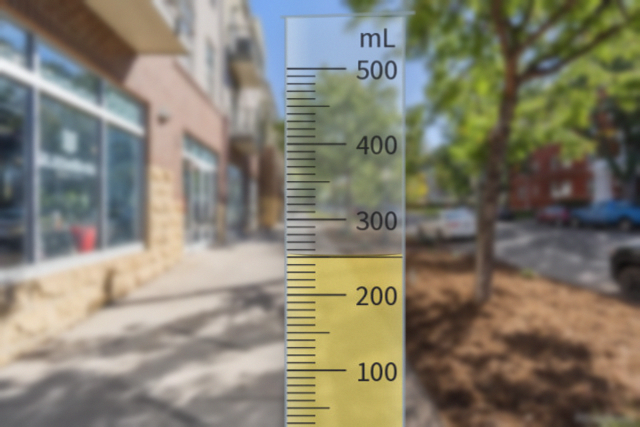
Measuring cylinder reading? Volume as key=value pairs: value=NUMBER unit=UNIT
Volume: value=250 unit=mL
